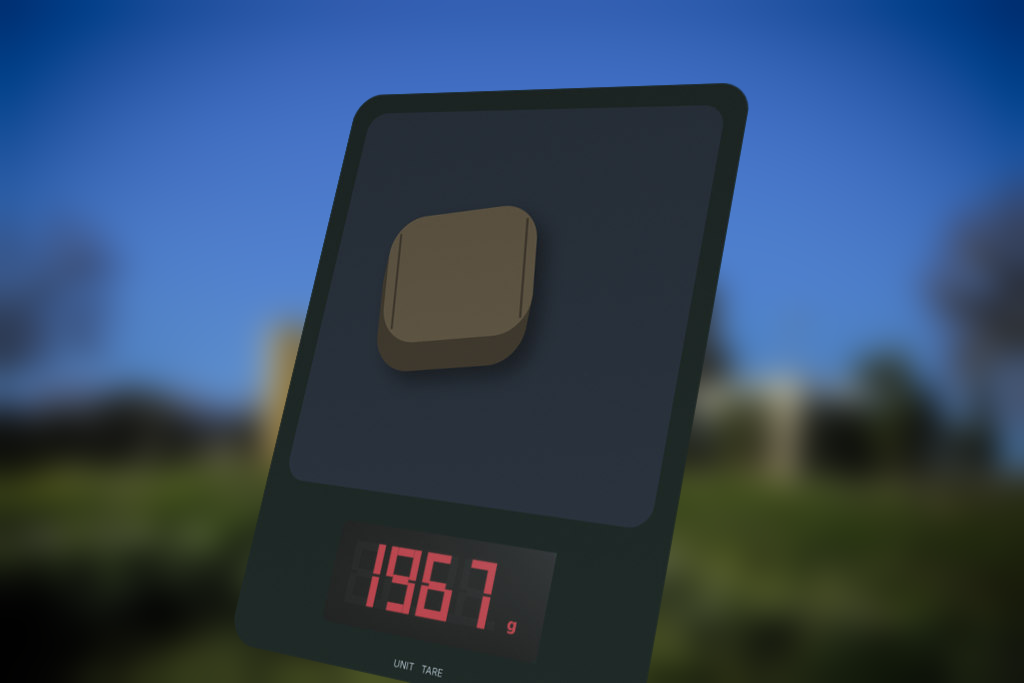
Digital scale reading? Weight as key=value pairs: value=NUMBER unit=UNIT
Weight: value=1967 unit=g
